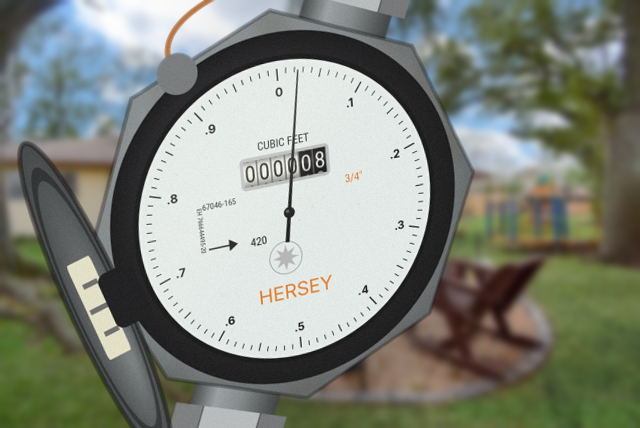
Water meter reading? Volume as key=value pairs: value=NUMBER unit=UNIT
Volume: value=8.02 unit=ft³
